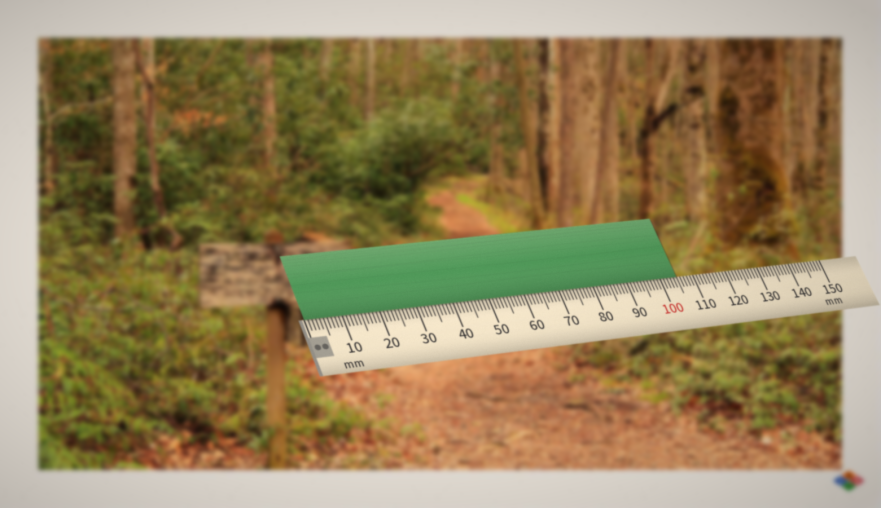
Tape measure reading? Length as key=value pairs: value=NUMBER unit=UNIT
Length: value=105 unit=mm
